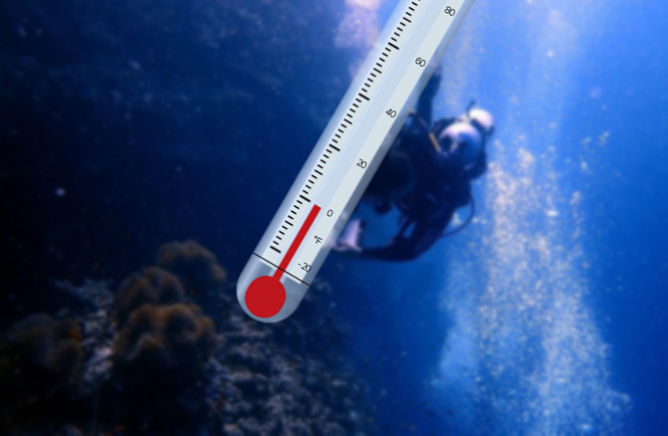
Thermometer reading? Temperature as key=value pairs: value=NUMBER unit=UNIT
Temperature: value=0 unit=°F
